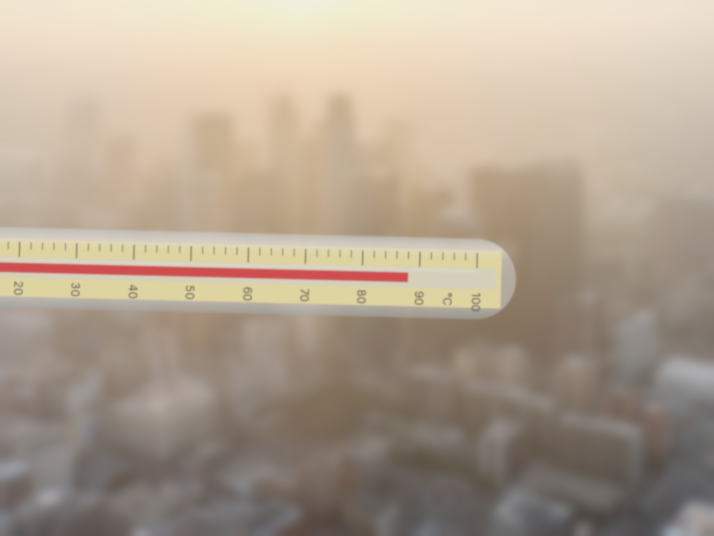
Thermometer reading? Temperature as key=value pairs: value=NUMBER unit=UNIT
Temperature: value=88 unit=°C
